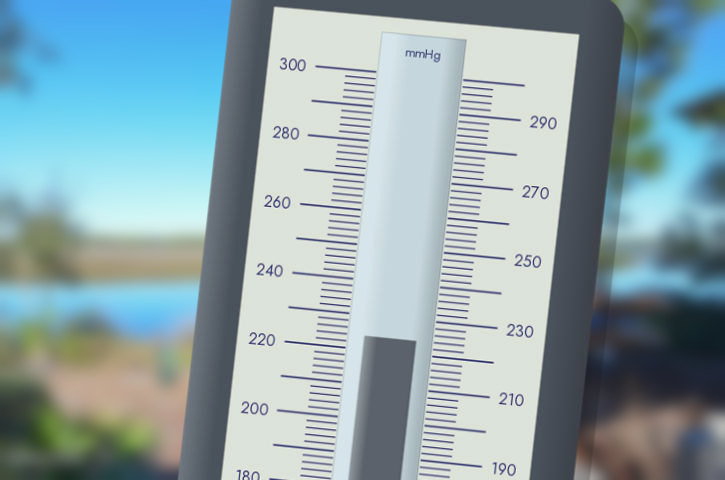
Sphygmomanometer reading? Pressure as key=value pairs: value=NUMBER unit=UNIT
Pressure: value=224 unit=mmHg
